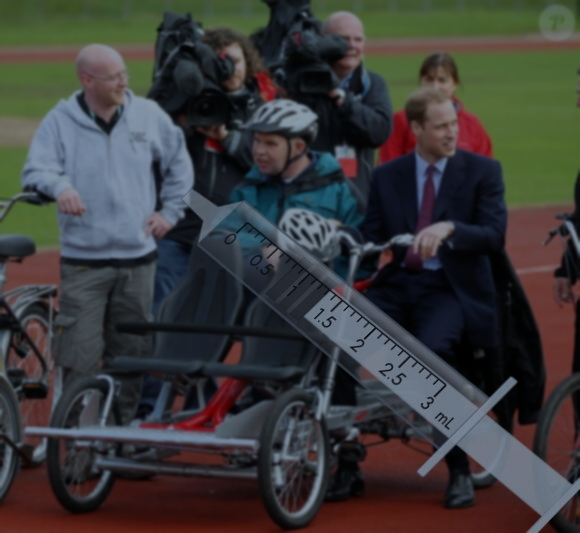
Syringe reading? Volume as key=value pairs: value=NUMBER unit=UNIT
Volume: value=0.8 unit=mL
